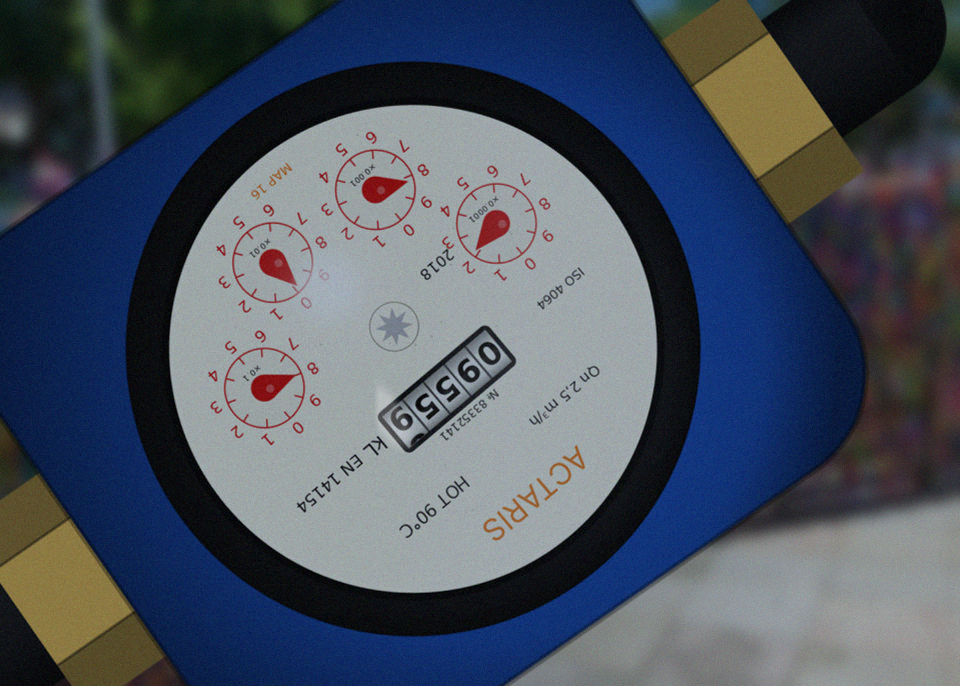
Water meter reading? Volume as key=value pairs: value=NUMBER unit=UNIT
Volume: value=9558.7982 unit=kL
